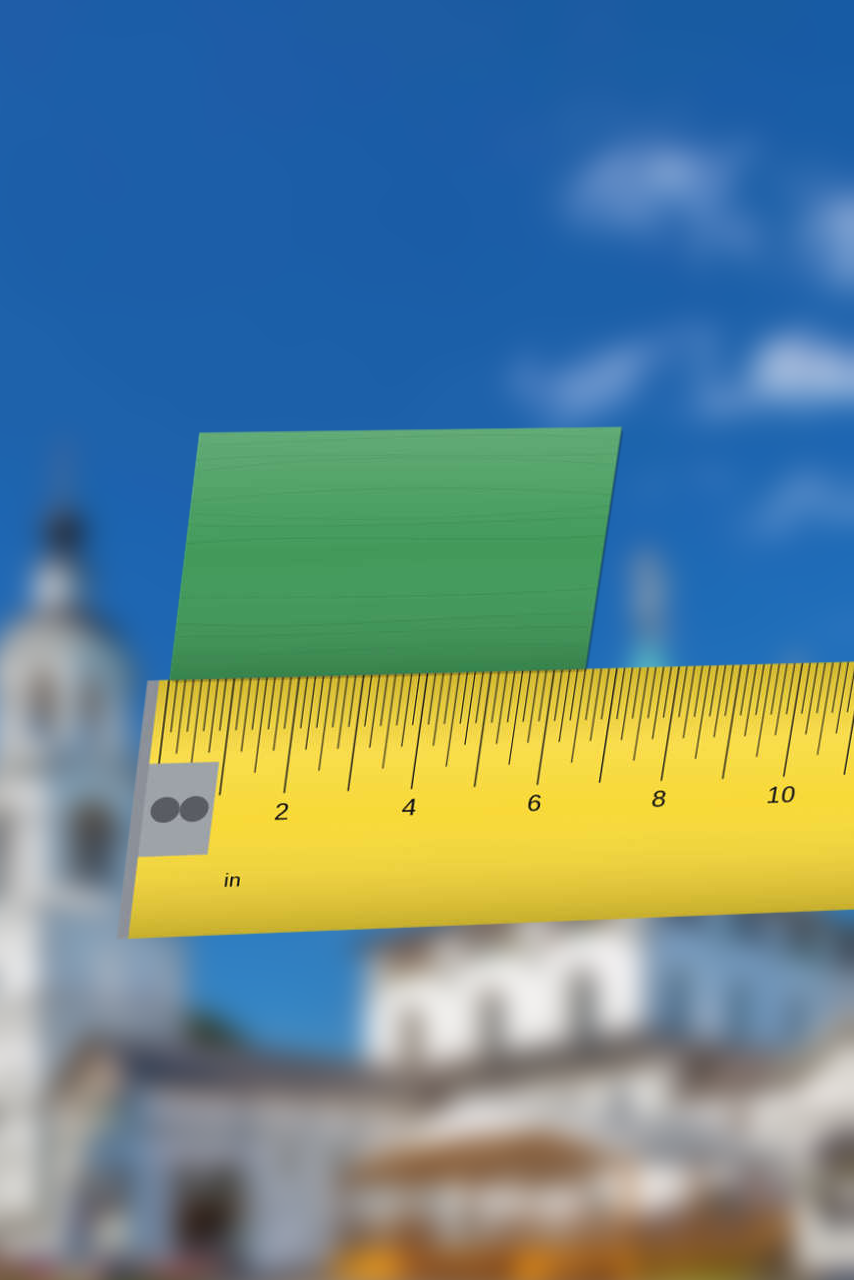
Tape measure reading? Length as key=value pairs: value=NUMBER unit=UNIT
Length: value=6.5 unit=in
